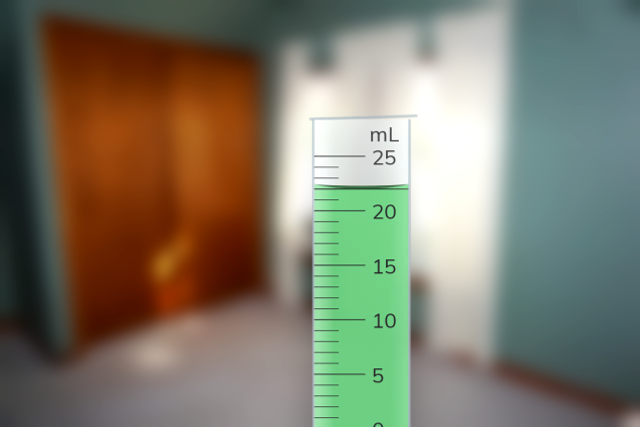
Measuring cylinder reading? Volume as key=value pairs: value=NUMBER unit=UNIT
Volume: value=22 unit=mL
